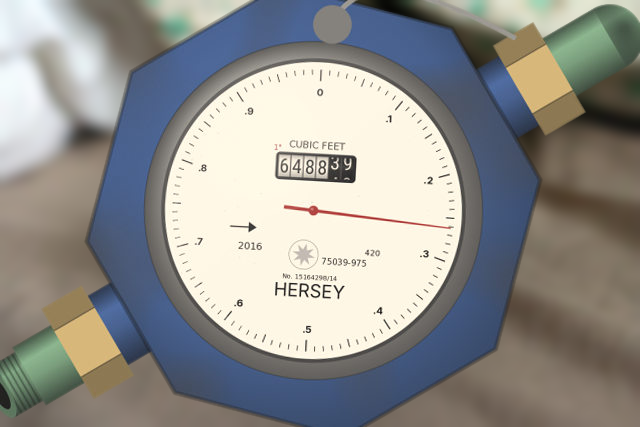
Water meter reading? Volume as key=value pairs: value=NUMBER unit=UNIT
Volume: value=648839.26 unit=ft³
